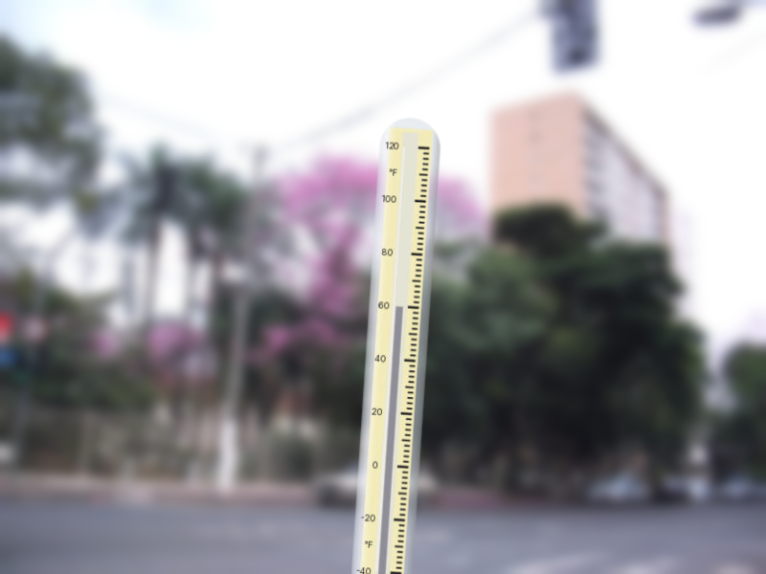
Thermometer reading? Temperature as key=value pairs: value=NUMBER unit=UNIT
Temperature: value=60 unit=°F
